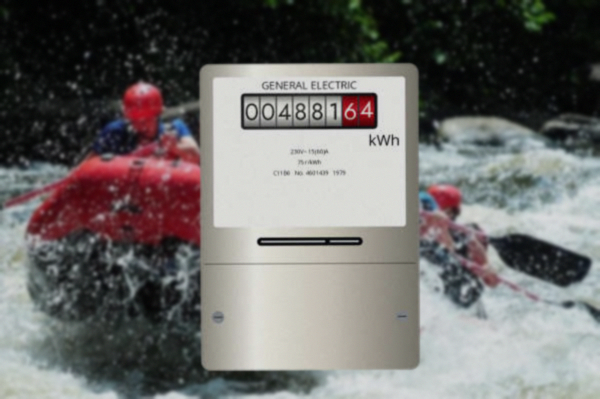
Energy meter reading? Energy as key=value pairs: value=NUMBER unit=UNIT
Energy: value=4881.64 unit=kWh
